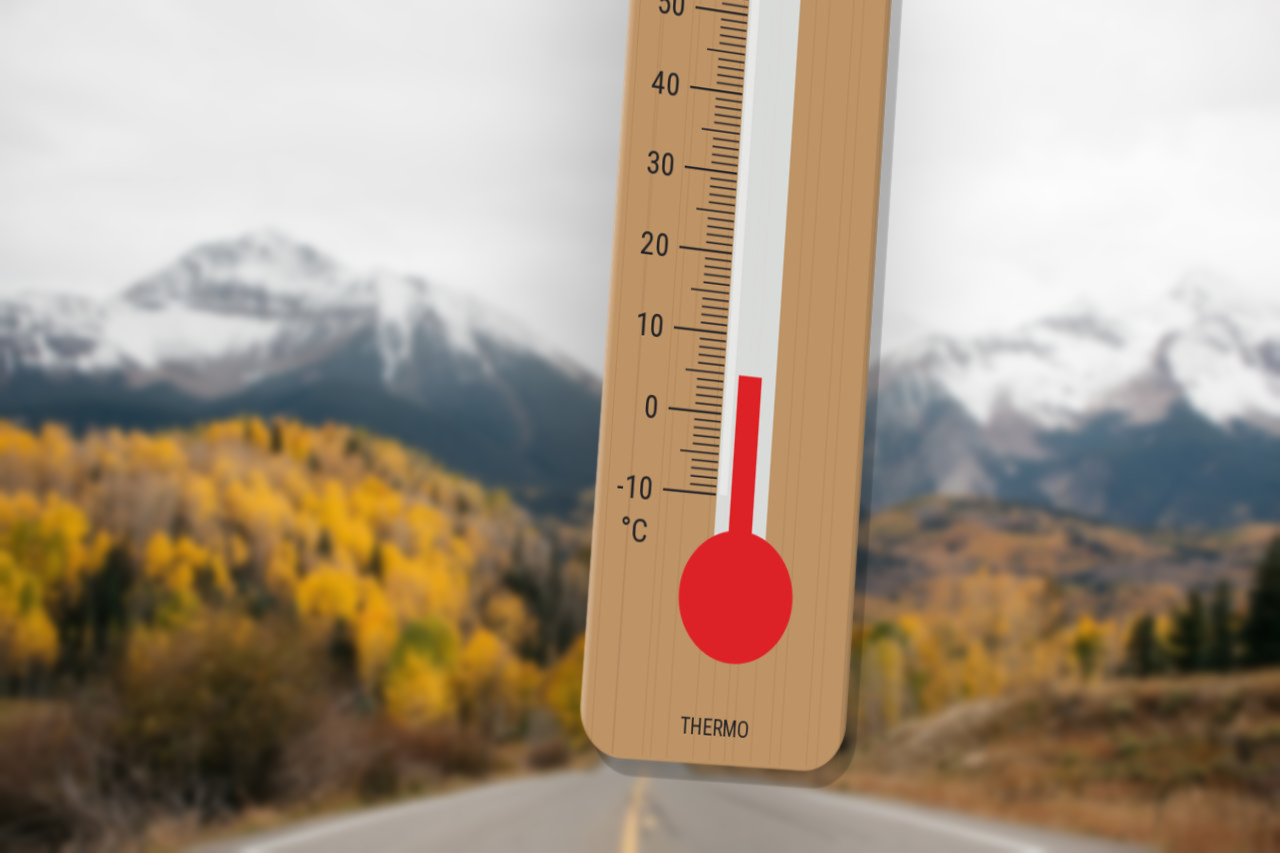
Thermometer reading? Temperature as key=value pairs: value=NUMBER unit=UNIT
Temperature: value=5 unit=°C
